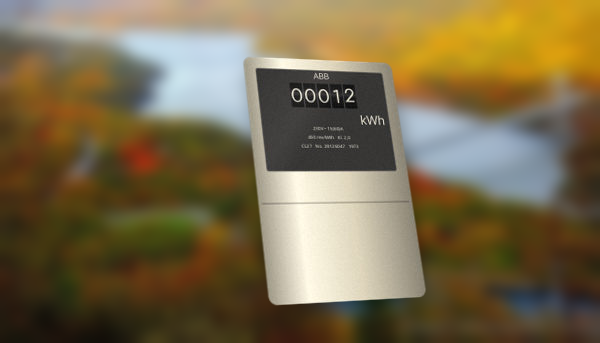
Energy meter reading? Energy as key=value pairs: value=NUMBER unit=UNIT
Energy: value=12 unit=kWh
